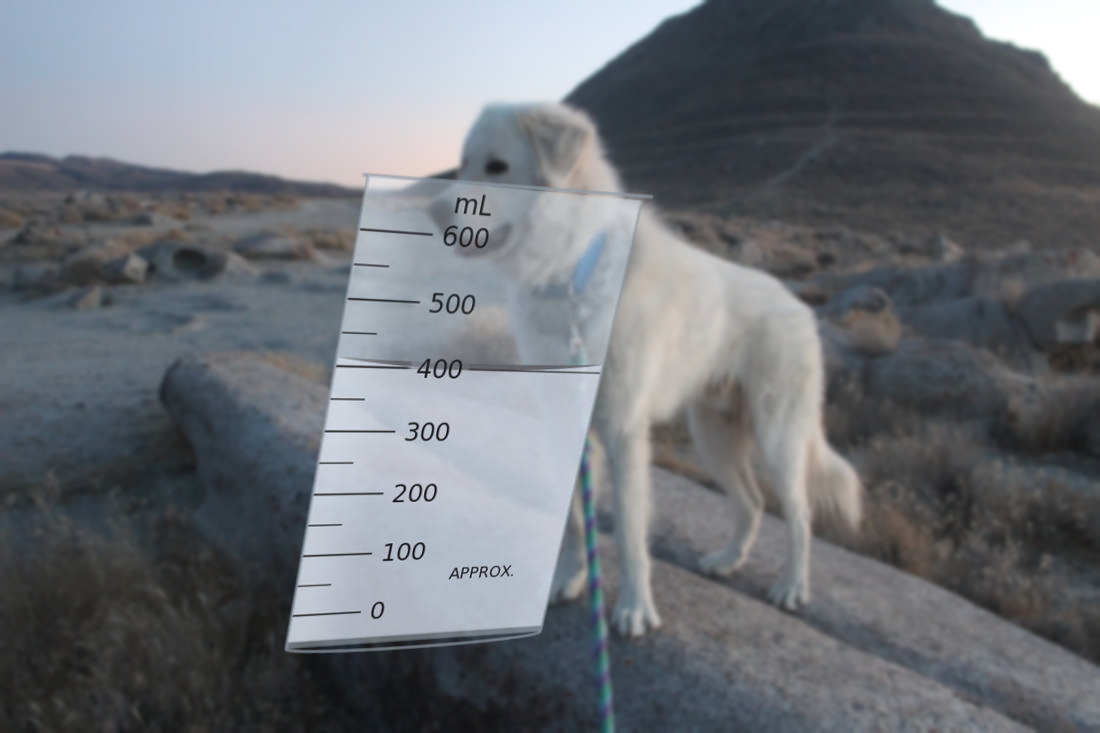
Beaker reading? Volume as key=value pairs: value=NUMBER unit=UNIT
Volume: value=400 unit=mL
